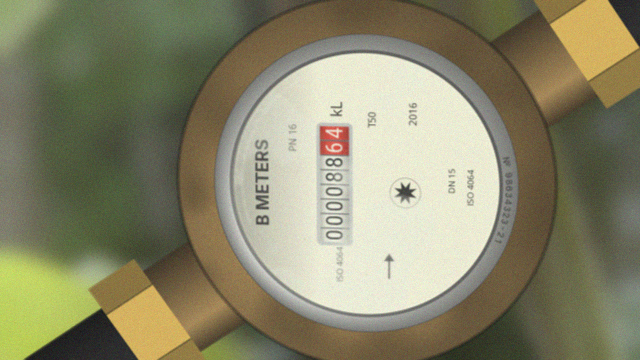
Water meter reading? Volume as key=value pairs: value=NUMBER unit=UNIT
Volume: value=88.64 unit=kL
